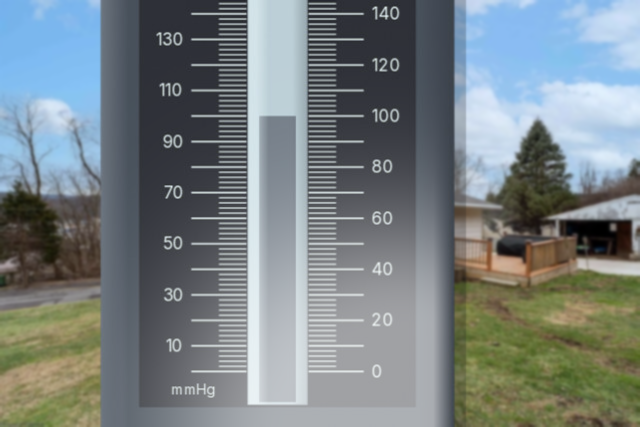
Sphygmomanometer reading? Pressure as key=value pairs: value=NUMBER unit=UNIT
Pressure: value=100 unit=mmHg
